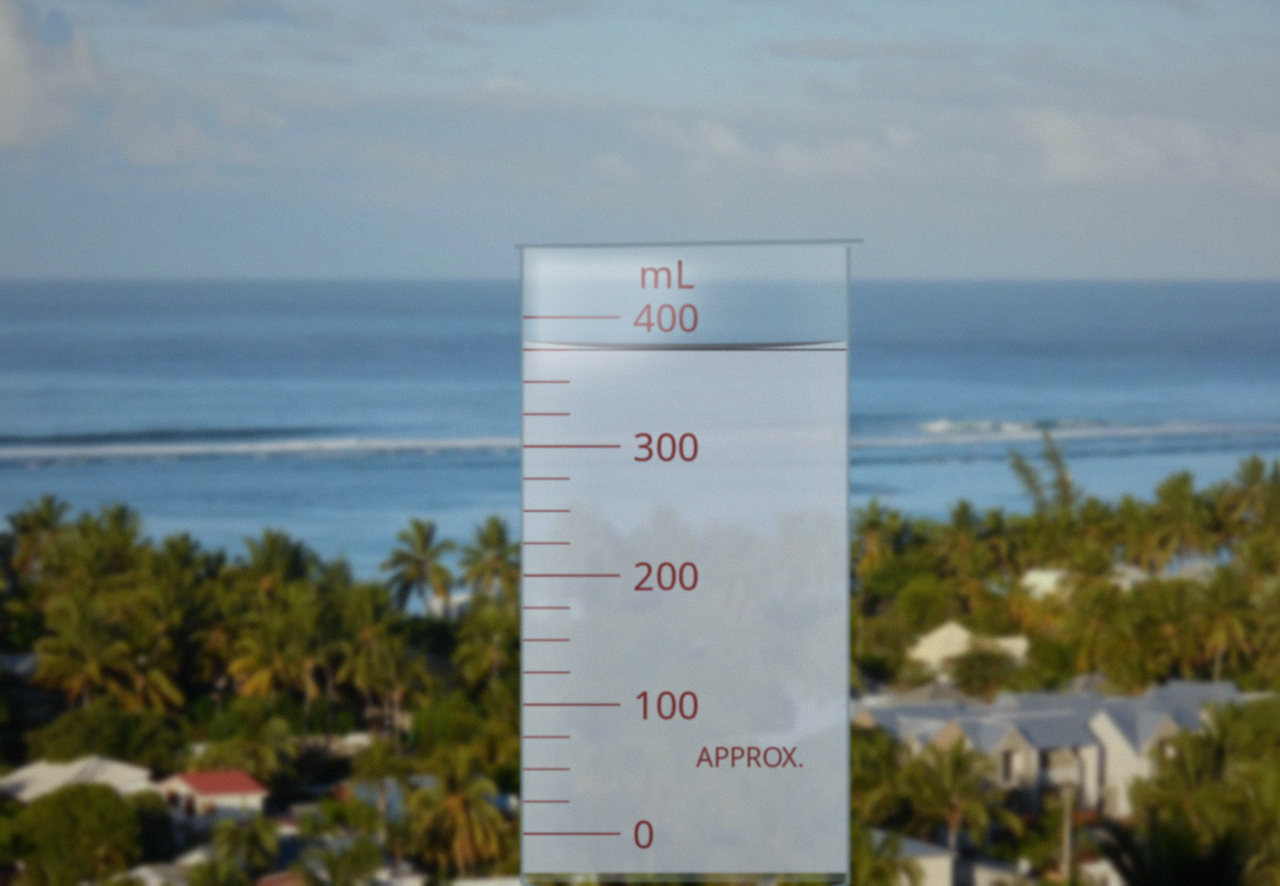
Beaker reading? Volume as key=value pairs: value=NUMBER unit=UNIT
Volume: value=375 unit=mL
